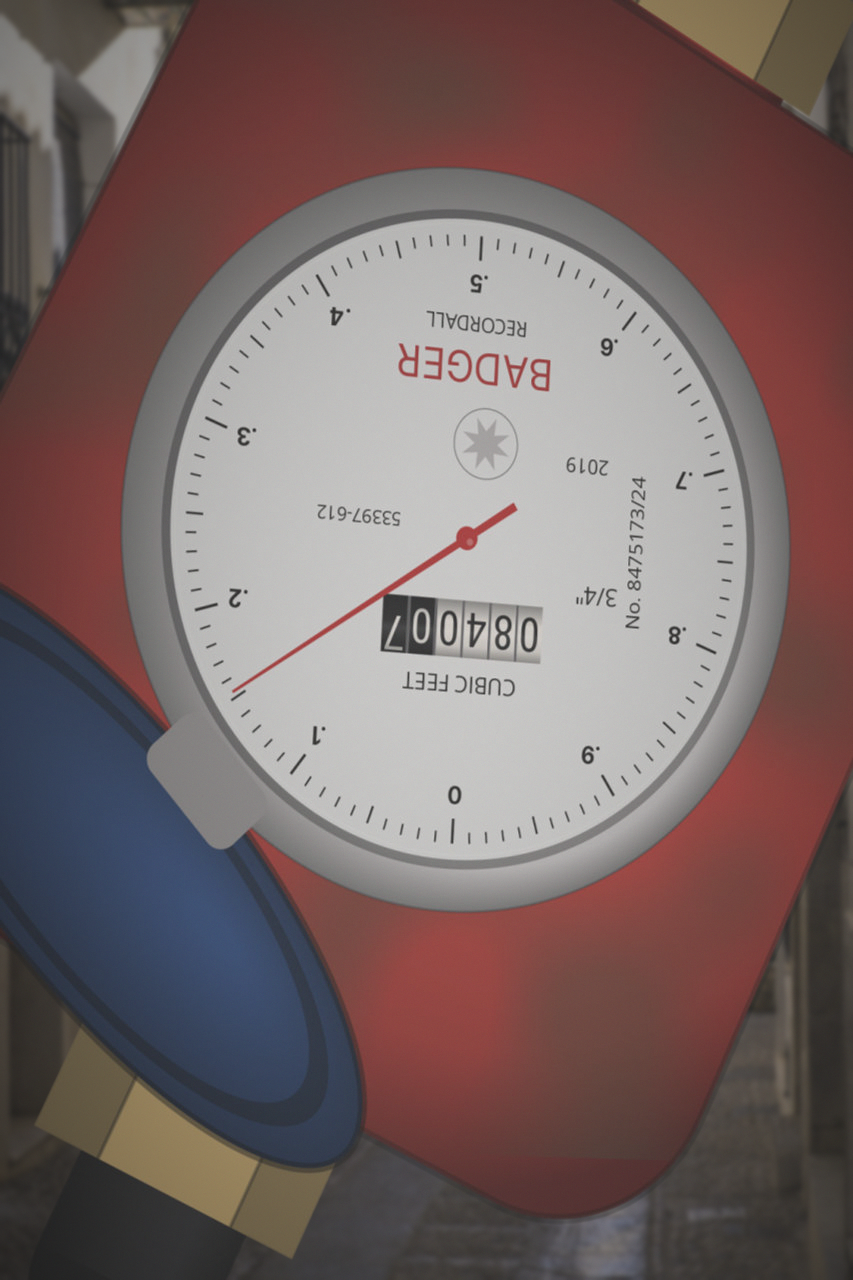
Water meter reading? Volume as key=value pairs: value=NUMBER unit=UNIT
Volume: value=84007.15 unit=ft³
